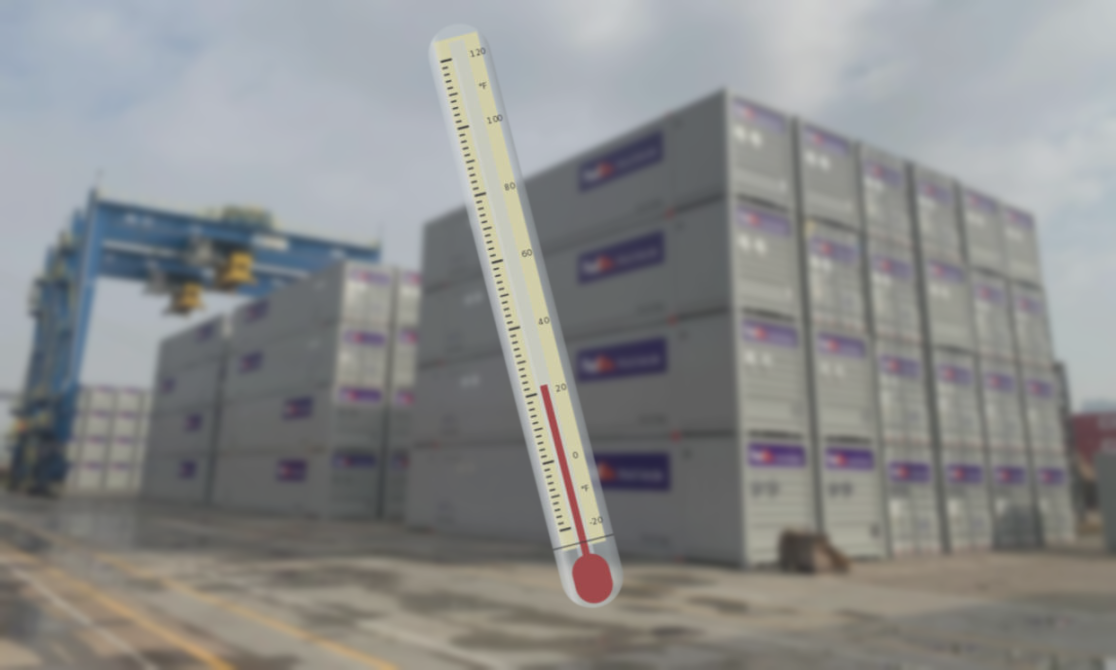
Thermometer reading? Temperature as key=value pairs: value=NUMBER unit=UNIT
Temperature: value=22 unit=°F
